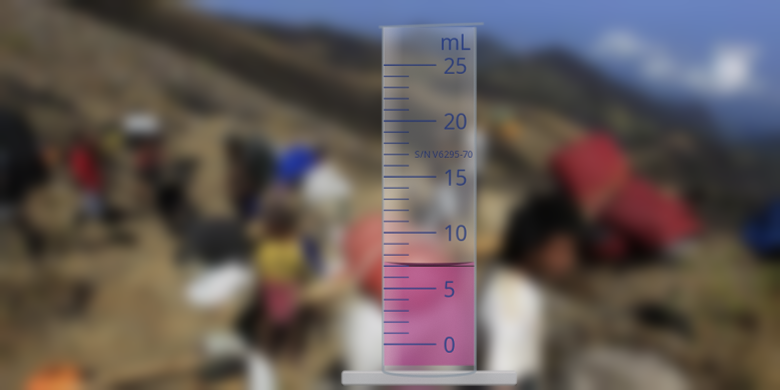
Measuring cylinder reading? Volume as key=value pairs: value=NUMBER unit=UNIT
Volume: value=7 unit=mL
